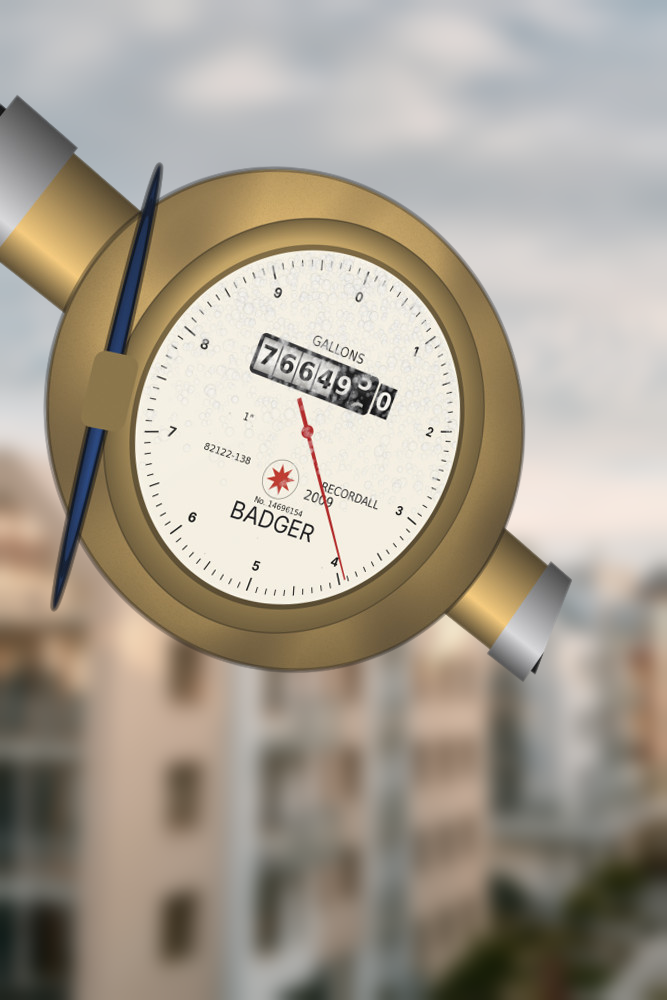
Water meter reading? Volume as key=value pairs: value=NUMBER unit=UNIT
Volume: value=7664953.9 unit=gal
